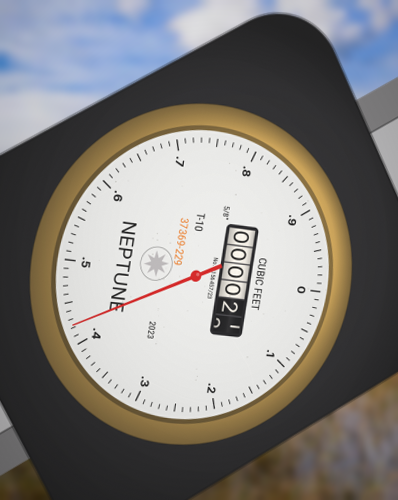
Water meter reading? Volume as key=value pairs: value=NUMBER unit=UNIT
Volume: value=21.42 unit=ft³
